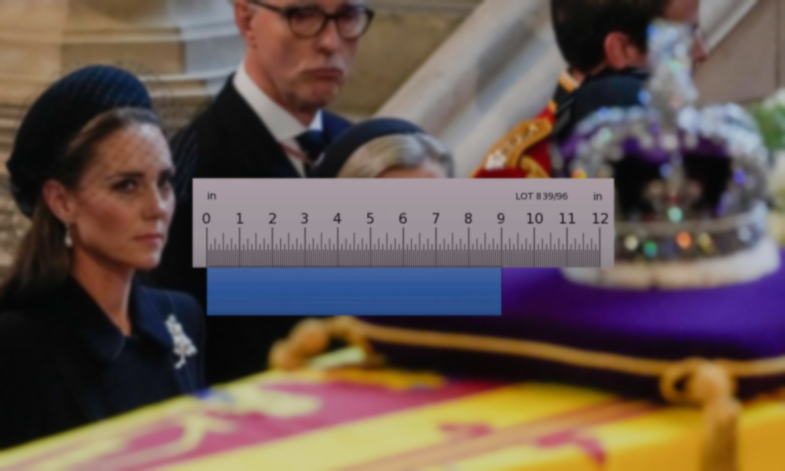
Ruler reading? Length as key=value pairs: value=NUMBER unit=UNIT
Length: value=9 unit=in
